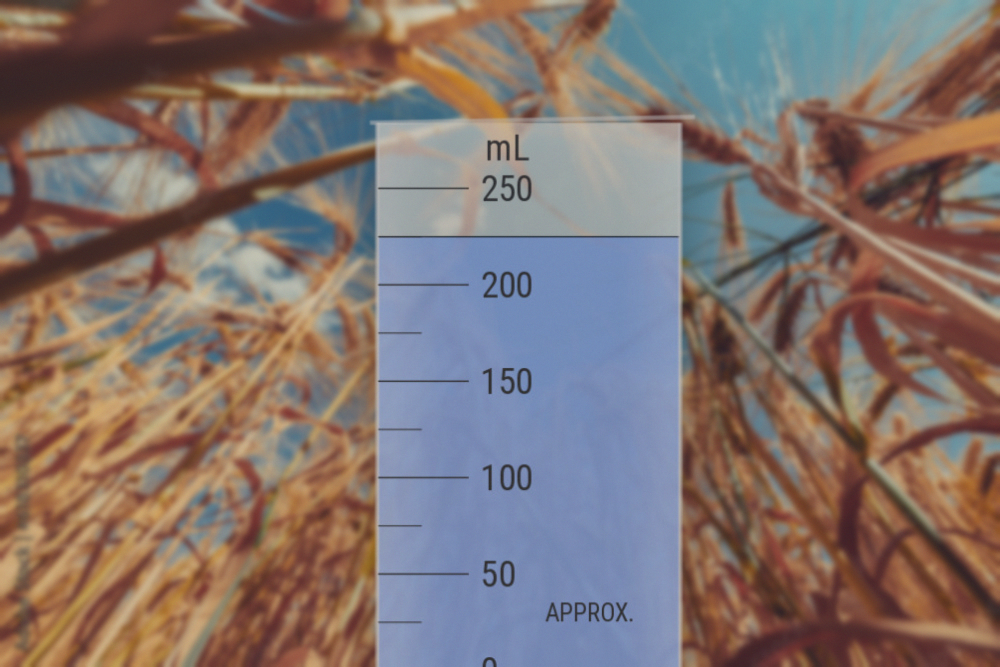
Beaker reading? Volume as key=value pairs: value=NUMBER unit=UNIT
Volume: value=225 unit=mL
